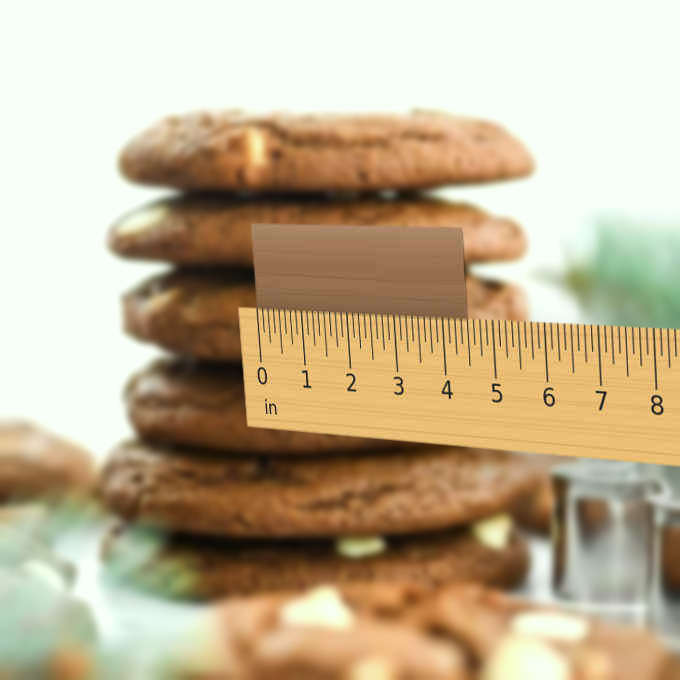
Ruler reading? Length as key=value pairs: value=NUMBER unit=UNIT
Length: value=4.5 unit=in
